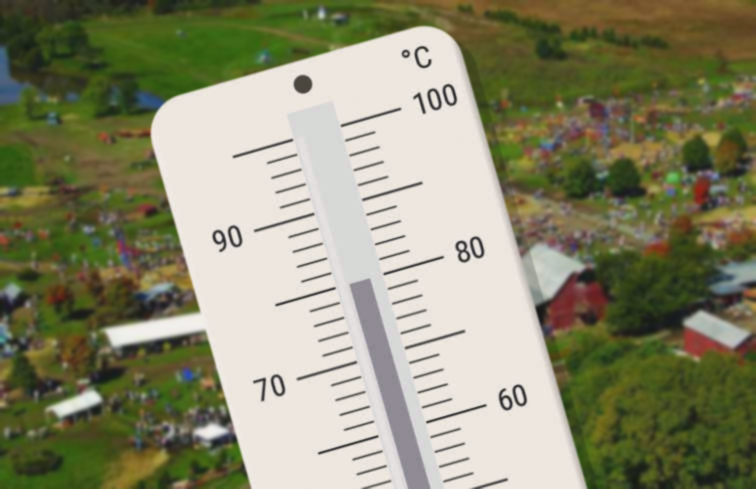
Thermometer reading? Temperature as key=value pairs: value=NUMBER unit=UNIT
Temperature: value=80 unit=°C
